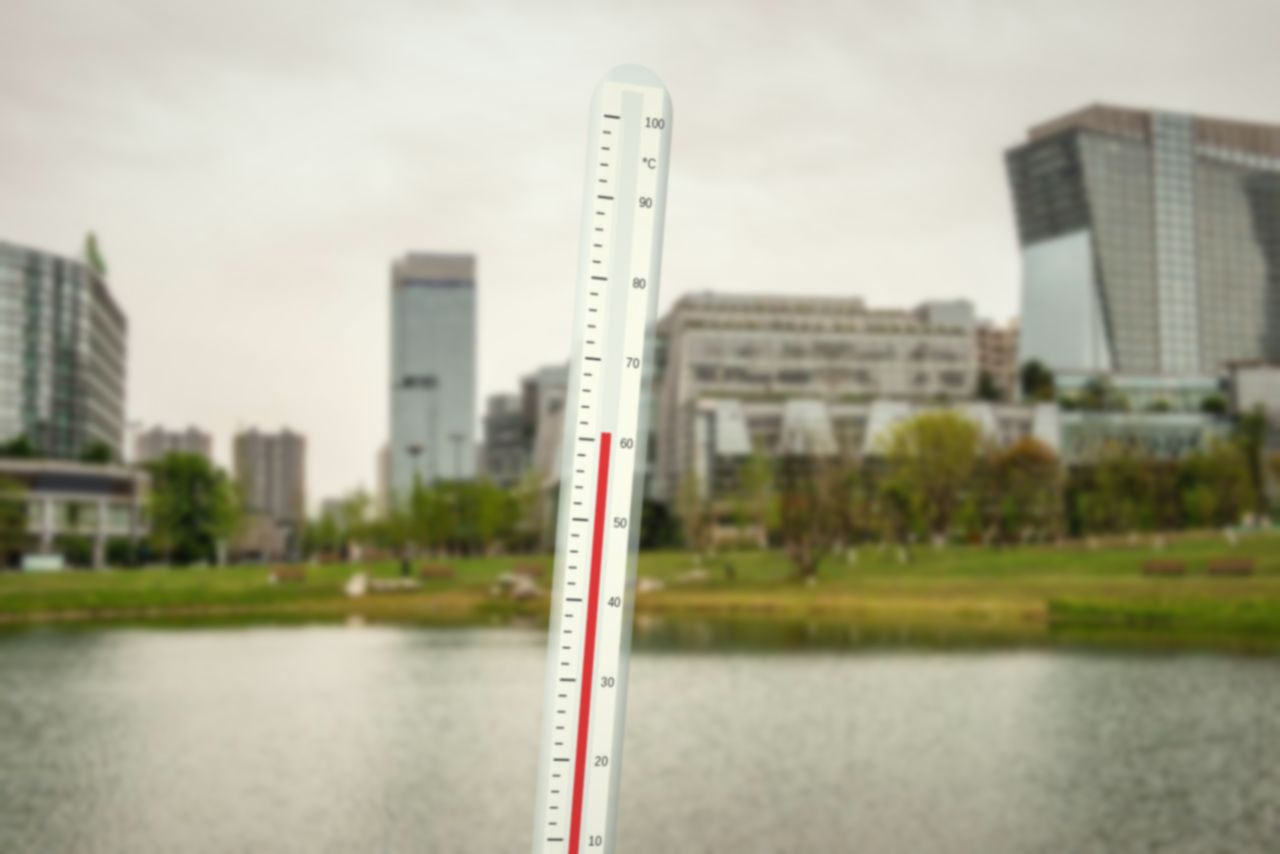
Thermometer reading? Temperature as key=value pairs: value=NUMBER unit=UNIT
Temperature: value=61 unit=°C
